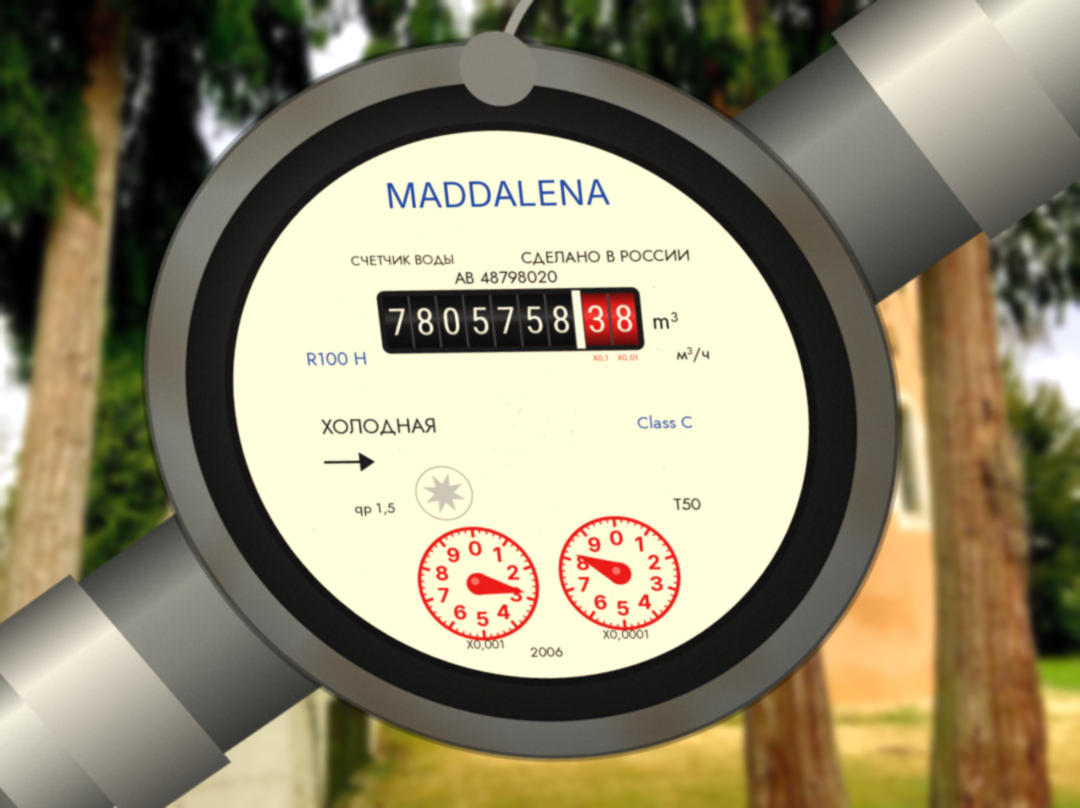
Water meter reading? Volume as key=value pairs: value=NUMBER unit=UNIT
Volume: value=7805758.3828 unit=m³
